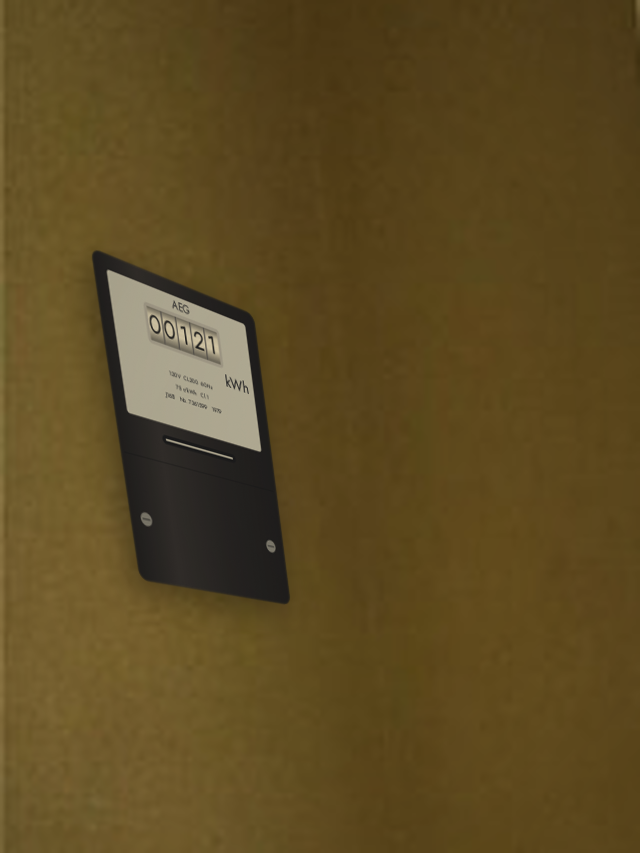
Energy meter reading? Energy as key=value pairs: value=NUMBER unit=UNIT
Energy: value=121 unit=kWh
